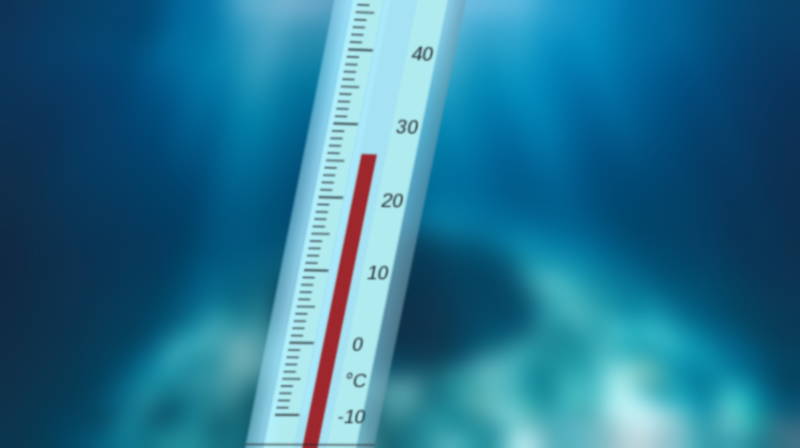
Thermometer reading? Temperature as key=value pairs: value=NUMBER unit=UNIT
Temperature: value=26 unit=°C
